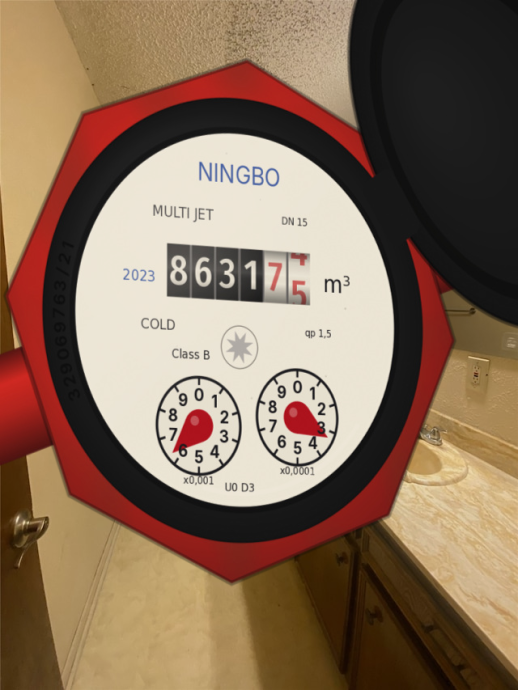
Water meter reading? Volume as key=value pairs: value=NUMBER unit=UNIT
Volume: value=8631.7463 unit=m³
